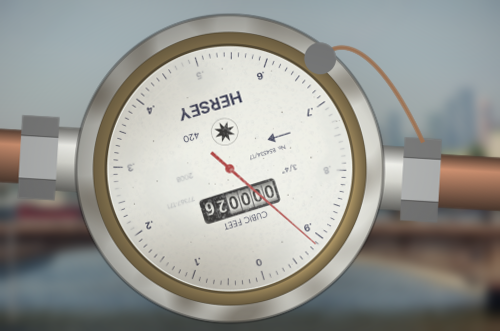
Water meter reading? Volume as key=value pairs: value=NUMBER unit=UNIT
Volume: value=25.91 unit=ft³
